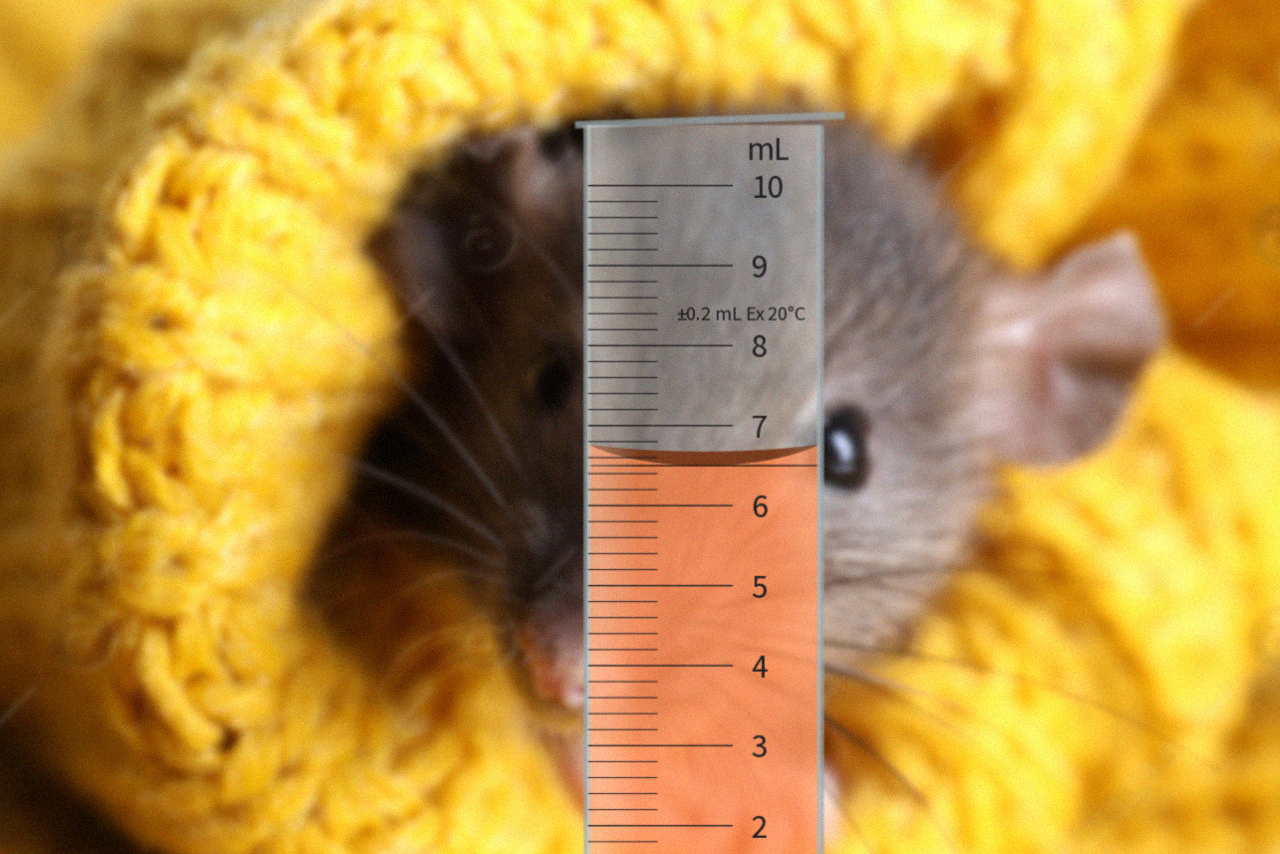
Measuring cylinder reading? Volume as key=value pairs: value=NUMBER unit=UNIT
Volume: value=6.5 unit=mL
